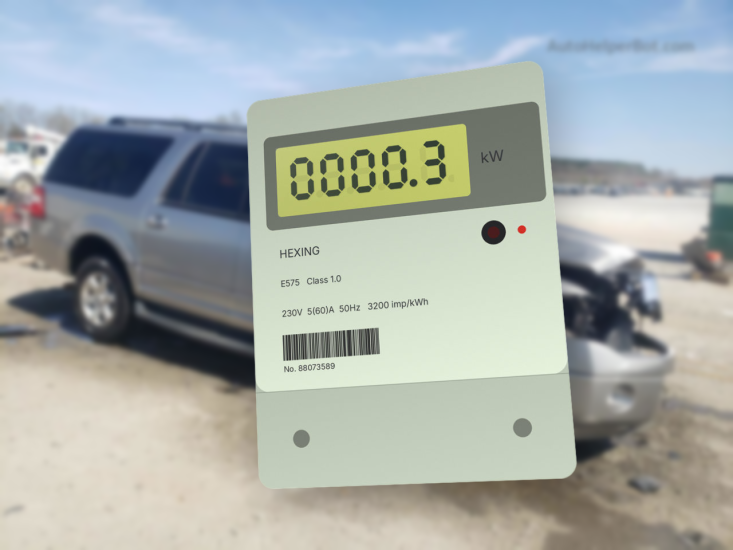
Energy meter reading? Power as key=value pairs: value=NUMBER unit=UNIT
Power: value=0.3 unit=kW
